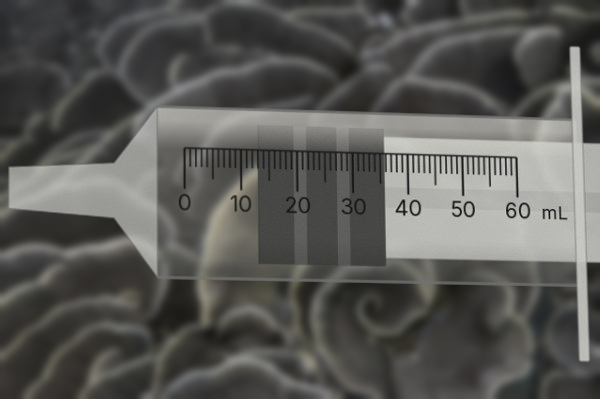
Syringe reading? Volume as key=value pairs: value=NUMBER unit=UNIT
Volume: value=13 unit=mL
